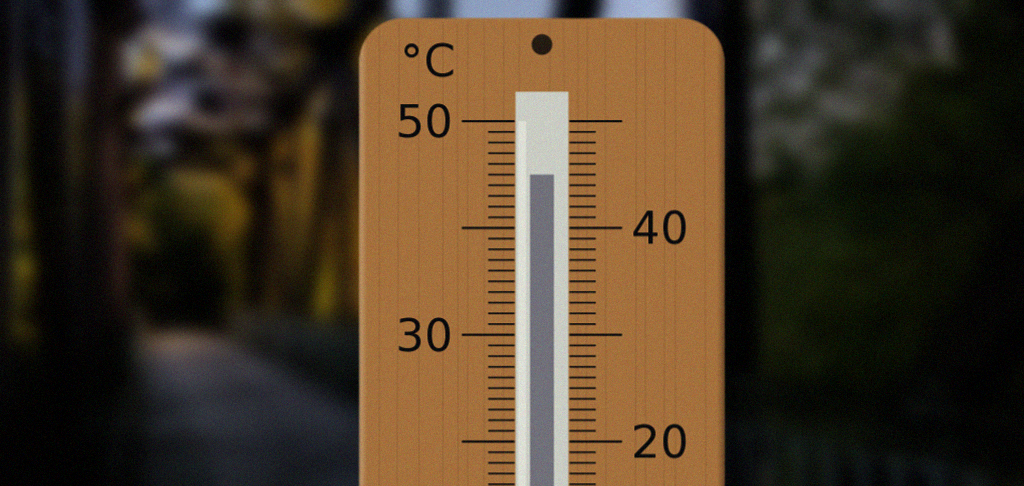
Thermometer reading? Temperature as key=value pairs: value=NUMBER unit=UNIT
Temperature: value=45 unit=°C
